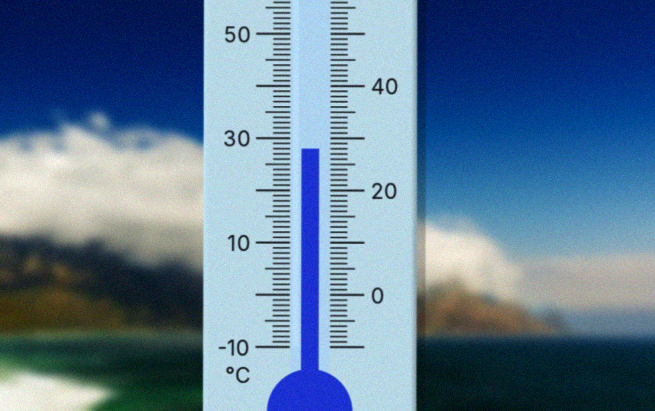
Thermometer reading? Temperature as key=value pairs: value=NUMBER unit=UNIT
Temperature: value=28 unit=°C
